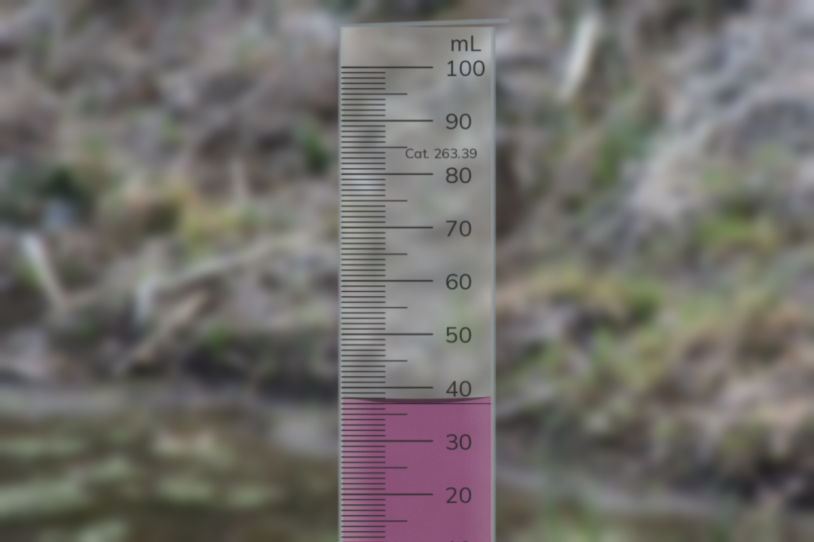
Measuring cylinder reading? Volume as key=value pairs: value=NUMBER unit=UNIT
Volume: value=37 unit=mL
